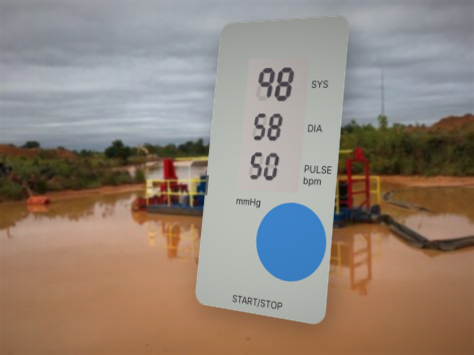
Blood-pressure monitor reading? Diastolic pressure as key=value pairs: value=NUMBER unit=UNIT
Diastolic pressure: value=58 unit=mmHg
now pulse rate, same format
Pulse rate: value=50 unit=bpm
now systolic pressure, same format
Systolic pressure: value=98 unit=mmHg
